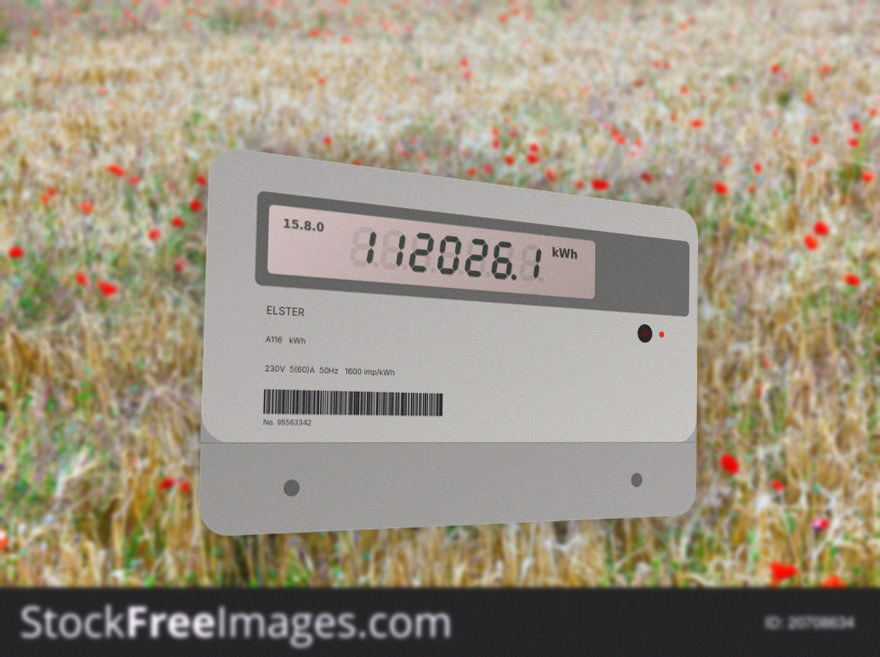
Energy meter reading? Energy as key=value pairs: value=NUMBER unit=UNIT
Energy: value=112026.1 unit=kWh
